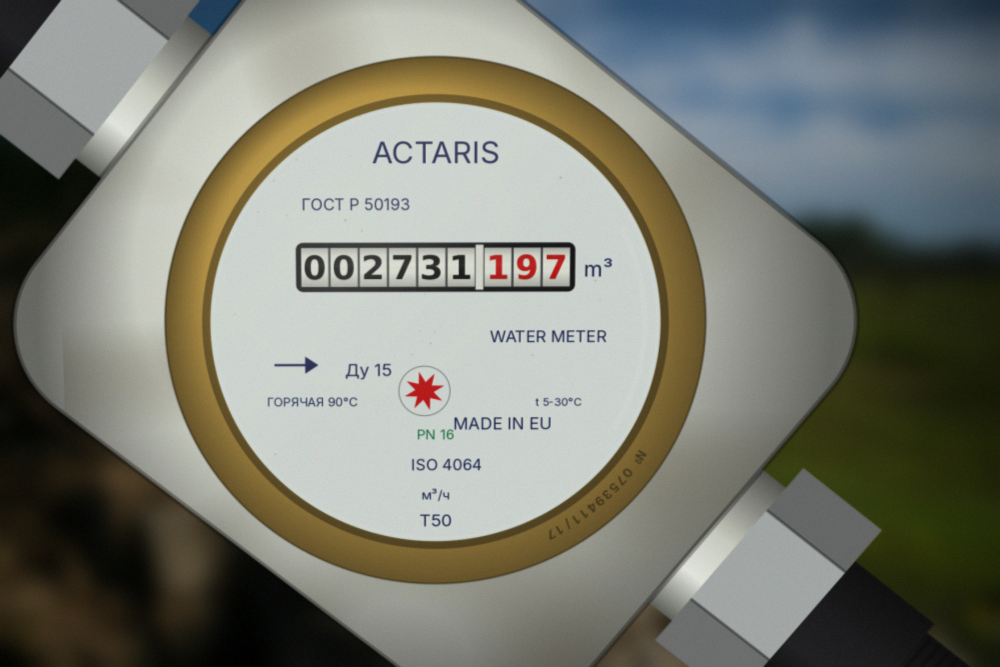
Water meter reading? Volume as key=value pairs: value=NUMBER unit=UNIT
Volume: value=2731.197 unit=m³
